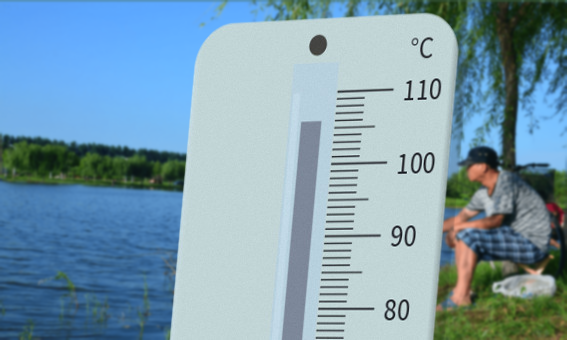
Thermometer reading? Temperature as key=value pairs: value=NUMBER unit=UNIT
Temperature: value=106 unit=°C
